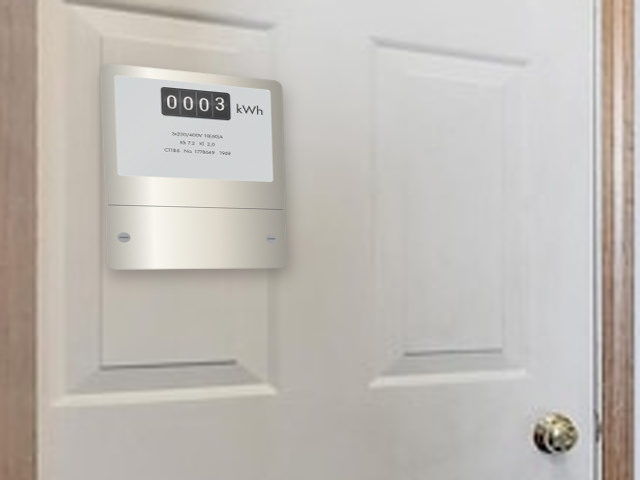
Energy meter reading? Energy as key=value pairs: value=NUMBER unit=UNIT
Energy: value=3 unit=kWh
